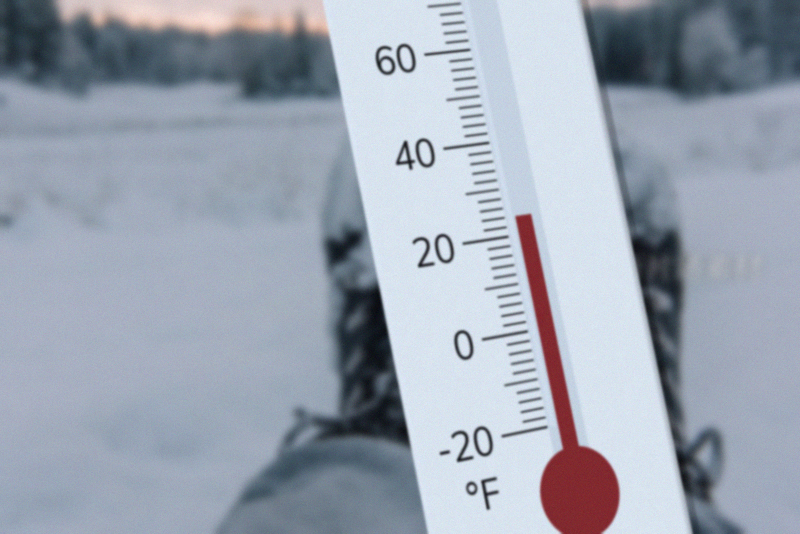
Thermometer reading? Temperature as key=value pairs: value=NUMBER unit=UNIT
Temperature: value=24 unit=°F
